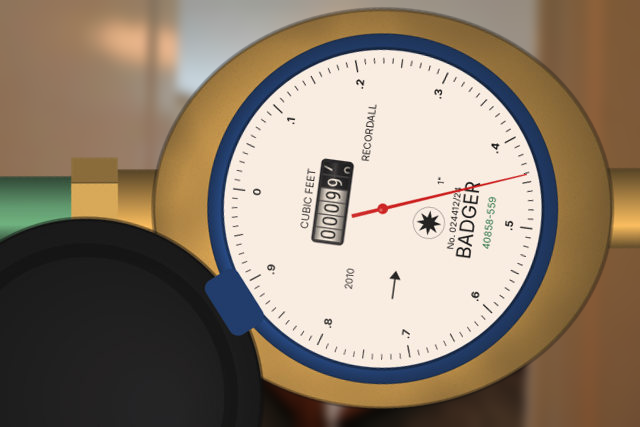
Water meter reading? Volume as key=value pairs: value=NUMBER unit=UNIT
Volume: value=997.44 unit=ft³
